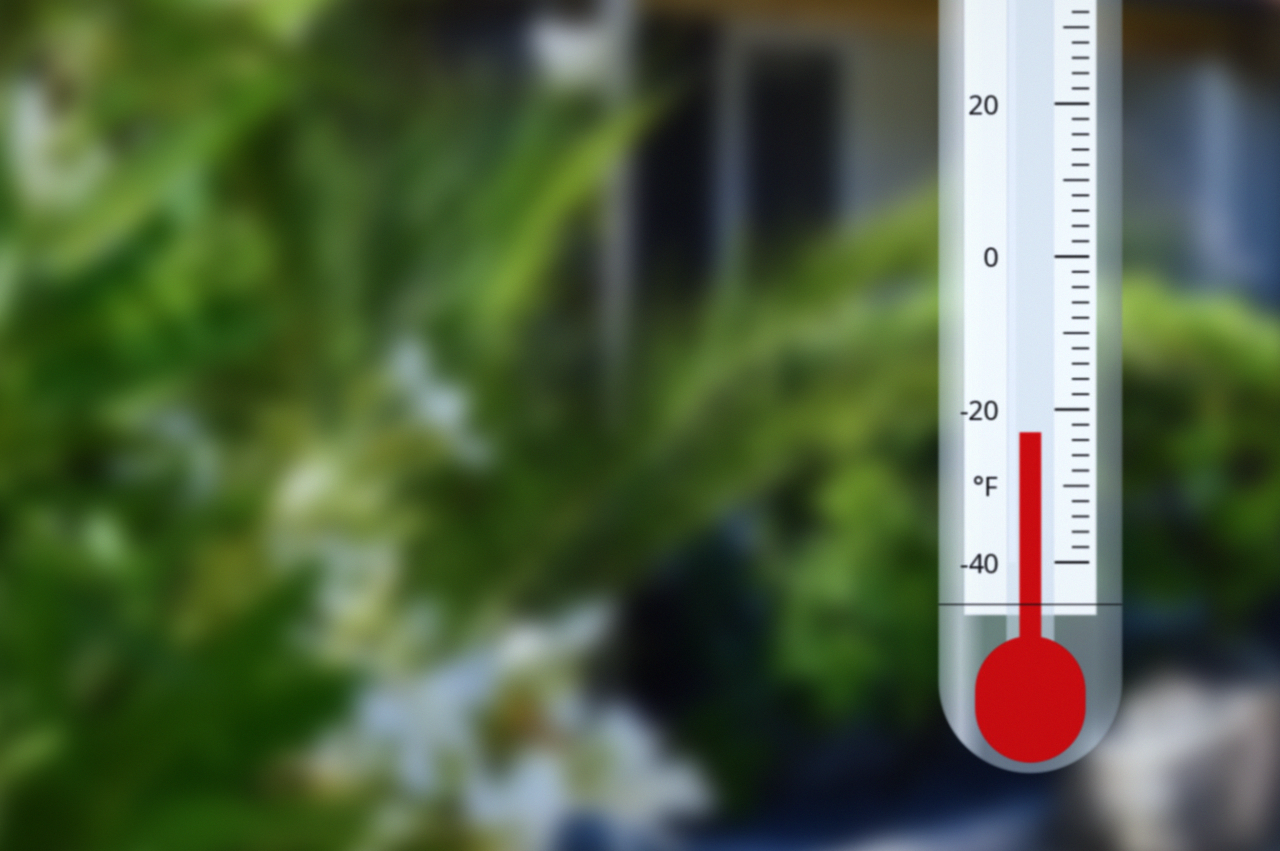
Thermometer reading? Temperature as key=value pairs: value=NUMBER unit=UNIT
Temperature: value=-23 unit=°F
